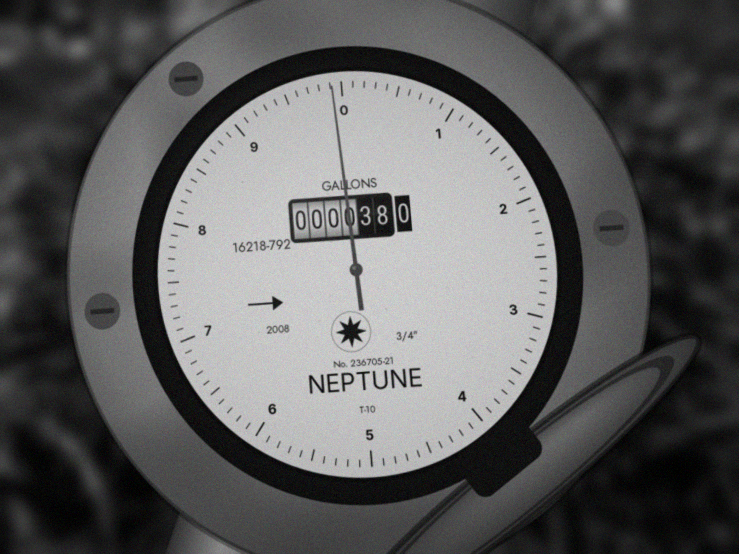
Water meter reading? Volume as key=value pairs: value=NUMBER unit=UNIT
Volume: value=379.9 unit=gal
